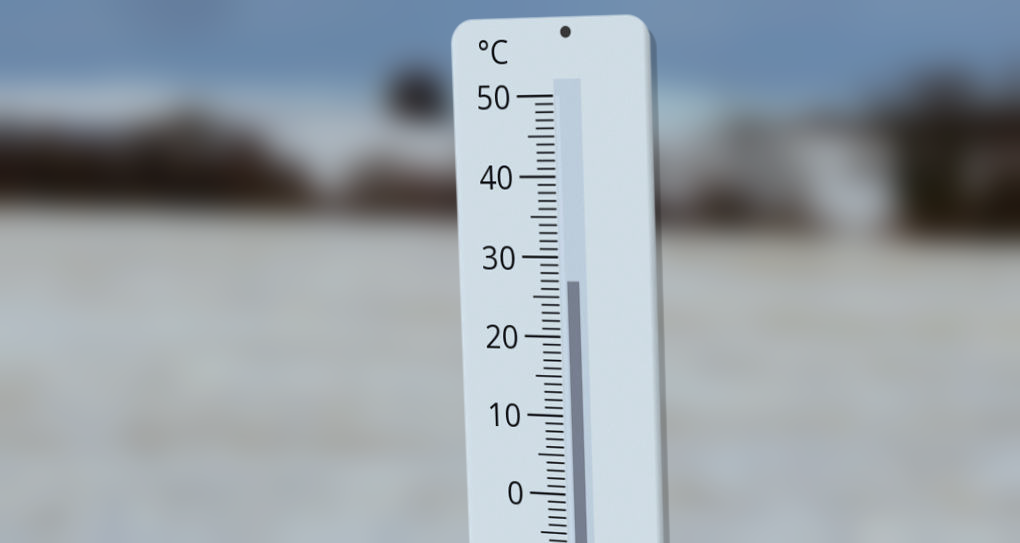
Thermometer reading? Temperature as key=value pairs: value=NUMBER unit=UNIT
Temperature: value=27 unit=°C
